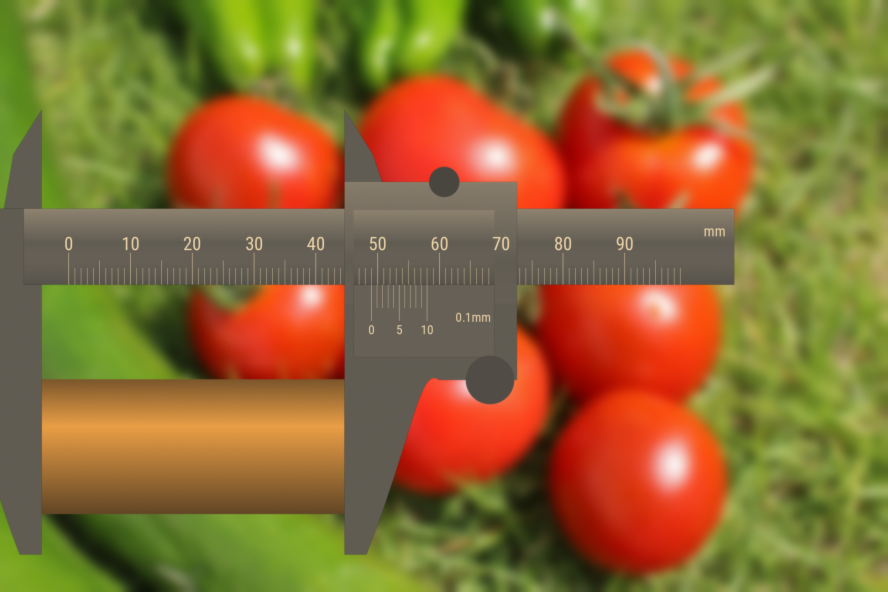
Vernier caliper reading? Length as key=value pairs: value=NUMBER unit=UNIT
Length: value=49.0 unit=mm
